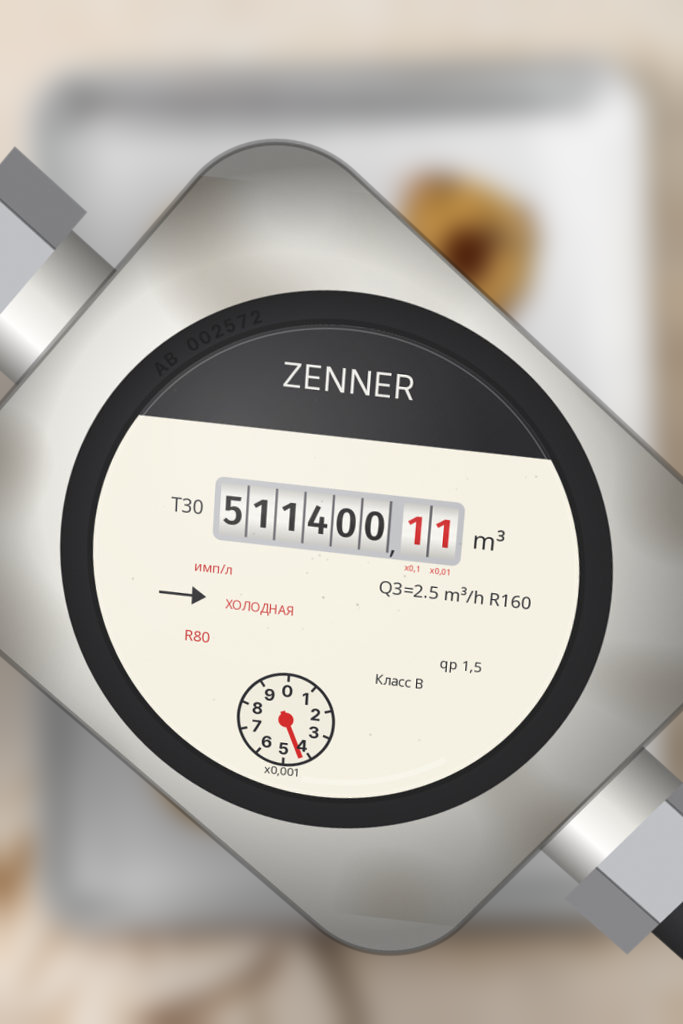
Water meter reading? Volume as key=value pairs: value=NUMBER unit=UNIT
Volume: value=511400.114 unit=m³
